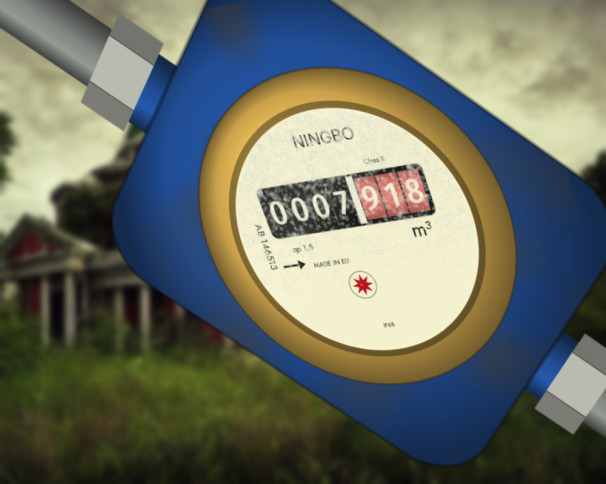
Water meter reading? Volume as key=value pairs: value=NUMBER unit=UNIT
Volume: value=7.918 unit=m³
